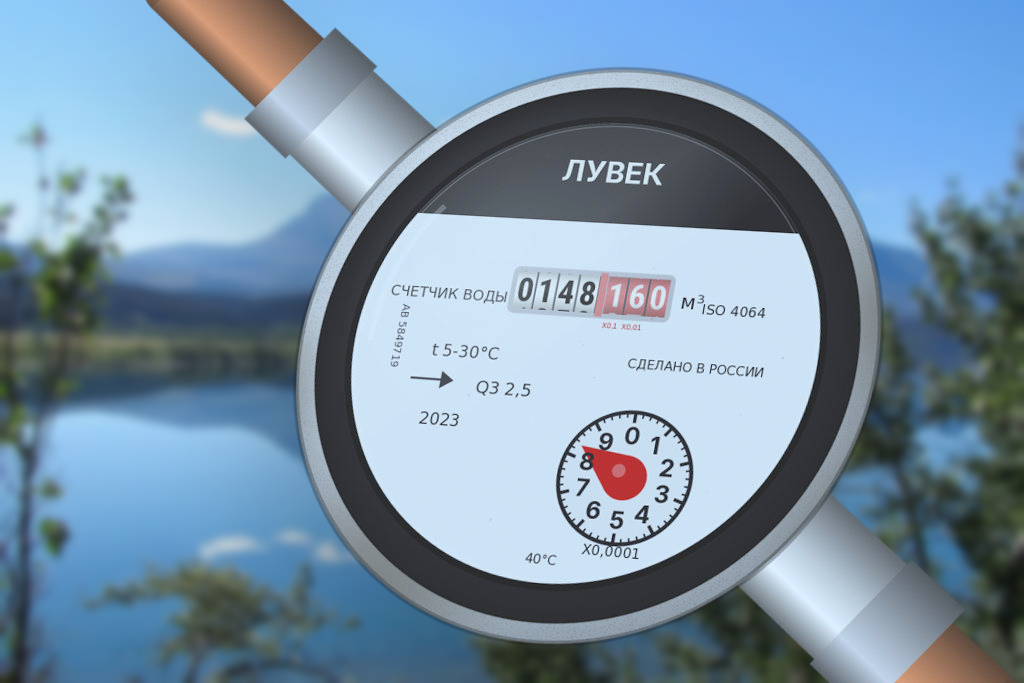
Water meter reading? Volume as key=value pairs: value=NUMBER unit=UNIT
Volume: value=148.1608 unit=m³
